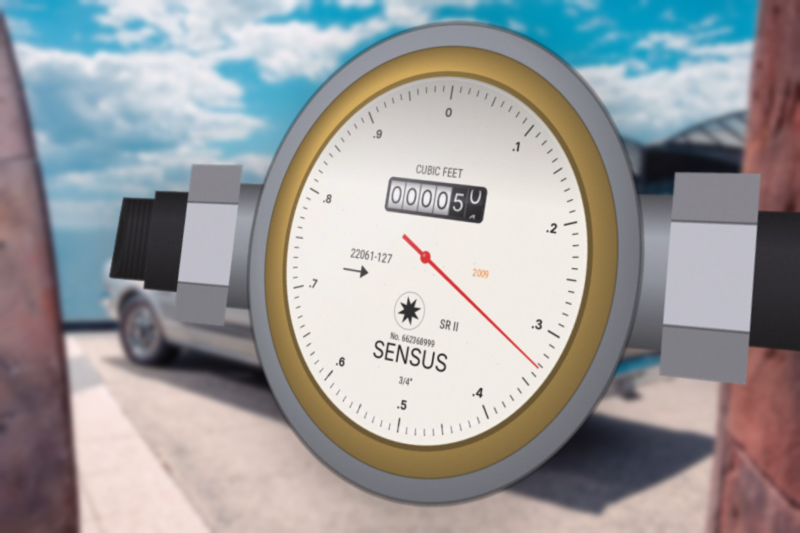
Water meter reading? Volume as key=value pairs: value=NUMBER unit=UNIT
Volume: value=50.33 unit=ft³
